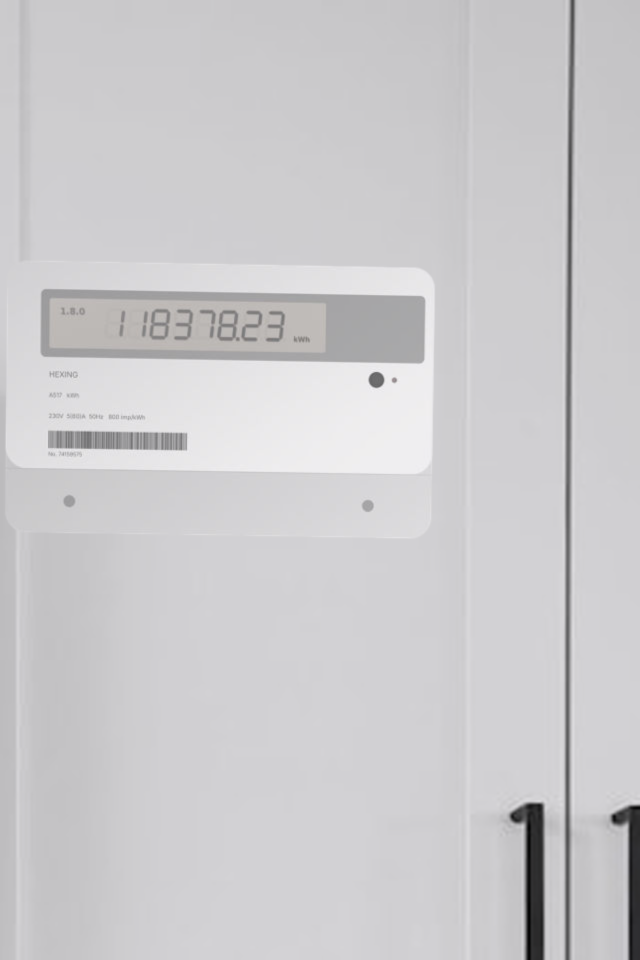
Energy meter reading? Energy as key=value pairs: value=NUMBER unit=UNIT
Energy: value=118378.23 unit=kWh
